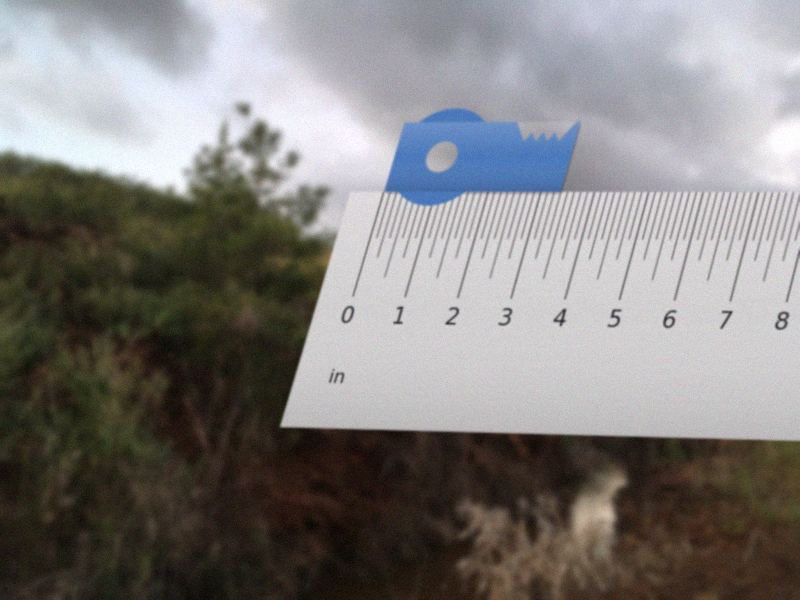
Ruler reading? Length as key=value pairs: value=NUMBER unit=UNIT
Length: value=3.375 unit=in
